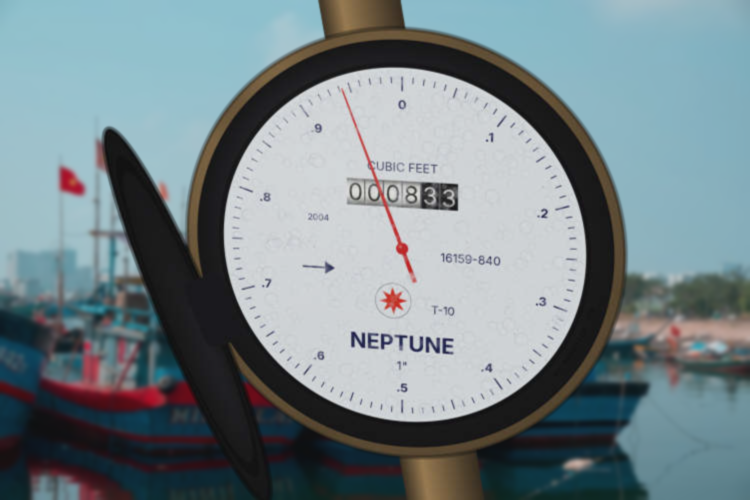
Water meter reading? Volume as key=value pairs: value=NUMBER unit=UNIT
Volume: value=832.94 unit=ft³
